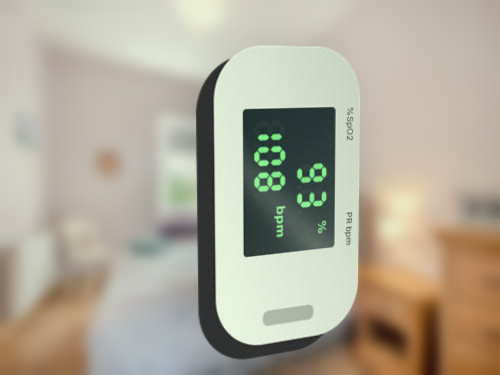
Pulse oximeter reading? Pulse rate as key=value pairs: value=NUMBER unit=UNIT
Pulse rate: value=108 unit=bpm
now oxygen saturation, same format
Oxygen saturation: value=93 unit=%
